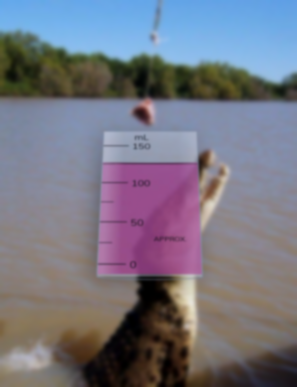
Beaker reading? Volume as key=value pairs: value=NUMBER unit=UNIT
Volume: value=125 unit=mL
